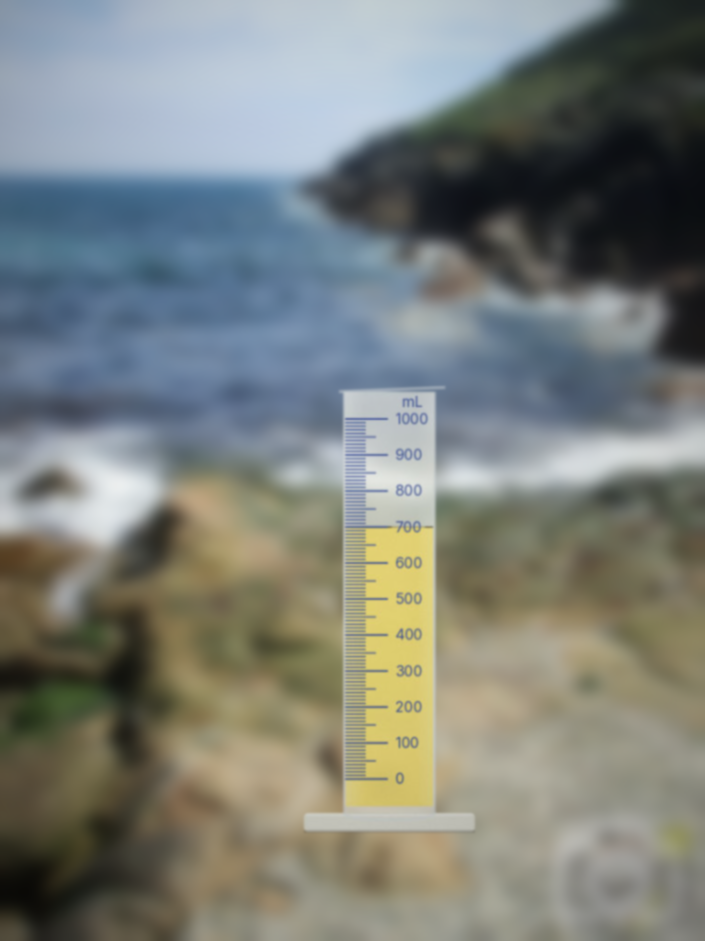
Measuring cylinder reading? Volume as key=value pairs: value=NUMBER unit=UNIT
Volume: value=700 unit=mL
